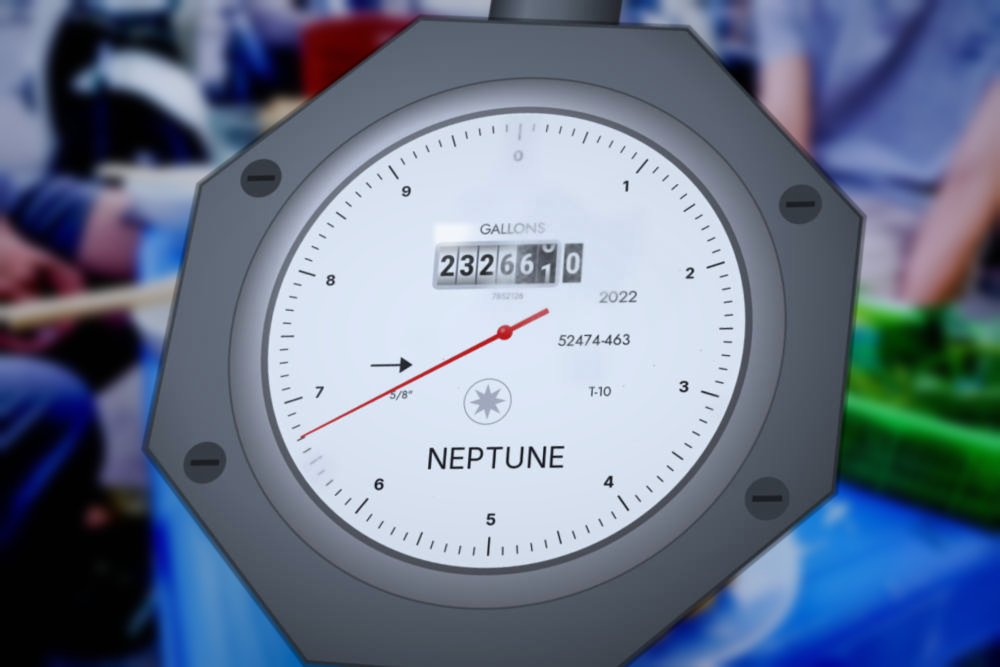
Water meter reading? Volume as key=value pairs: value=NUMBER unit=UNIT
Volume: value=2326606.7 unit=gal
